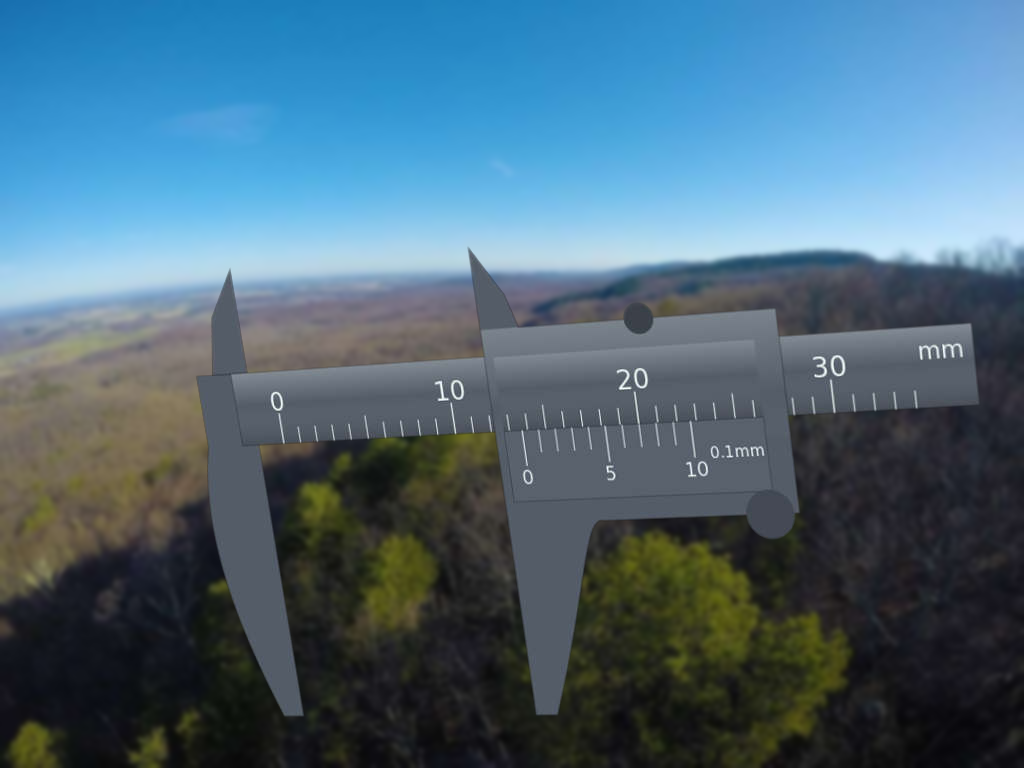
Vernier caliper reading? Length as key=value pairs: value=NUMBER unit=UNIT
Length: value=13.7 unit=mm
